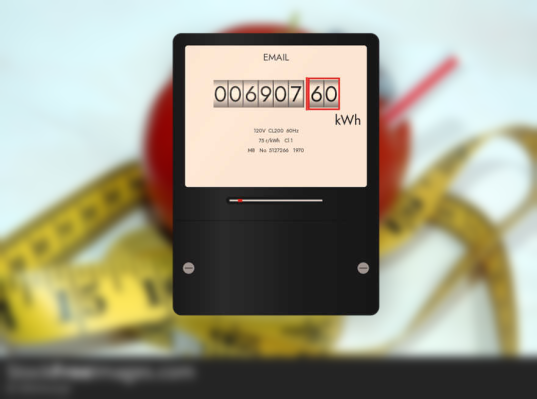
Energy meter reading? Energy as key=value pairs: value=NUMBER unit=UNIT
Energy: value=6907.60 unit=kWh
